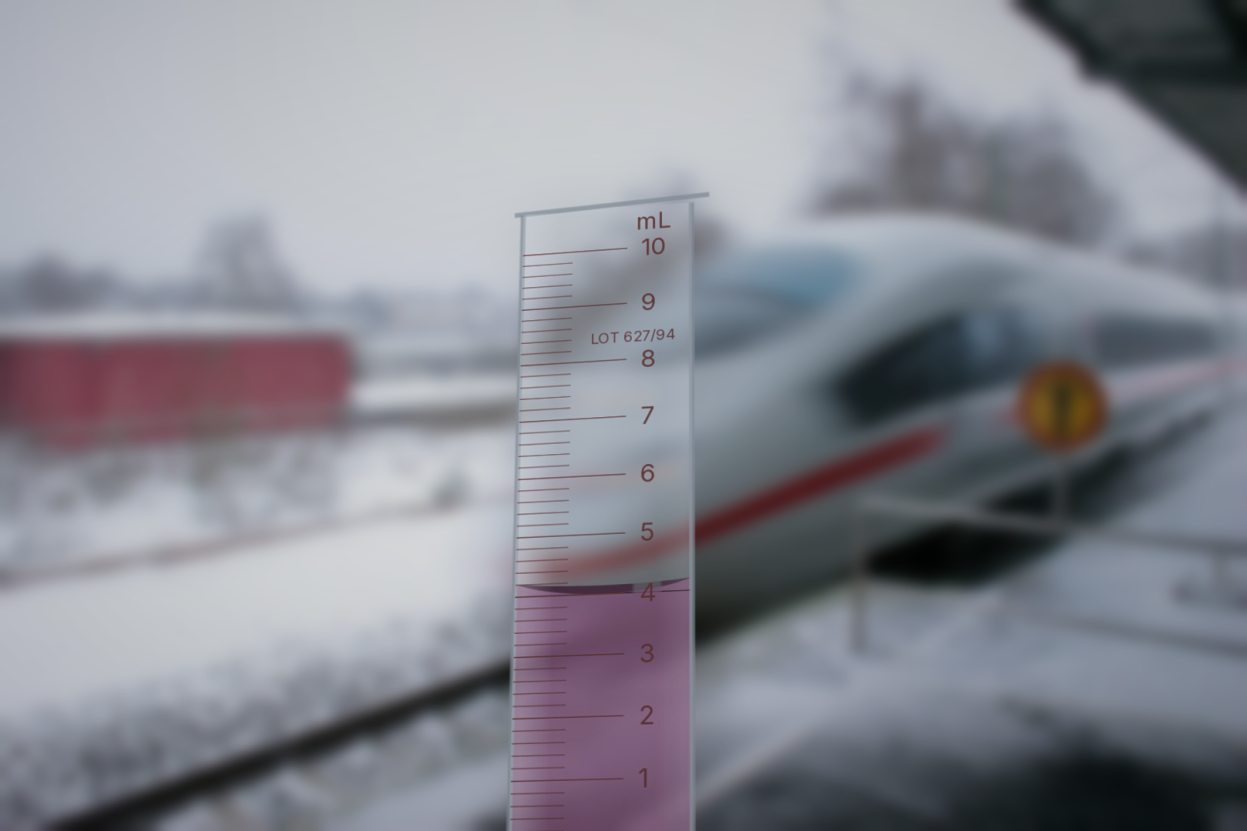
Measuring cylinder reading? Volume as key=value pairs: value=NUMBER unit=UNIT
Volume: value=4 unit=mL
